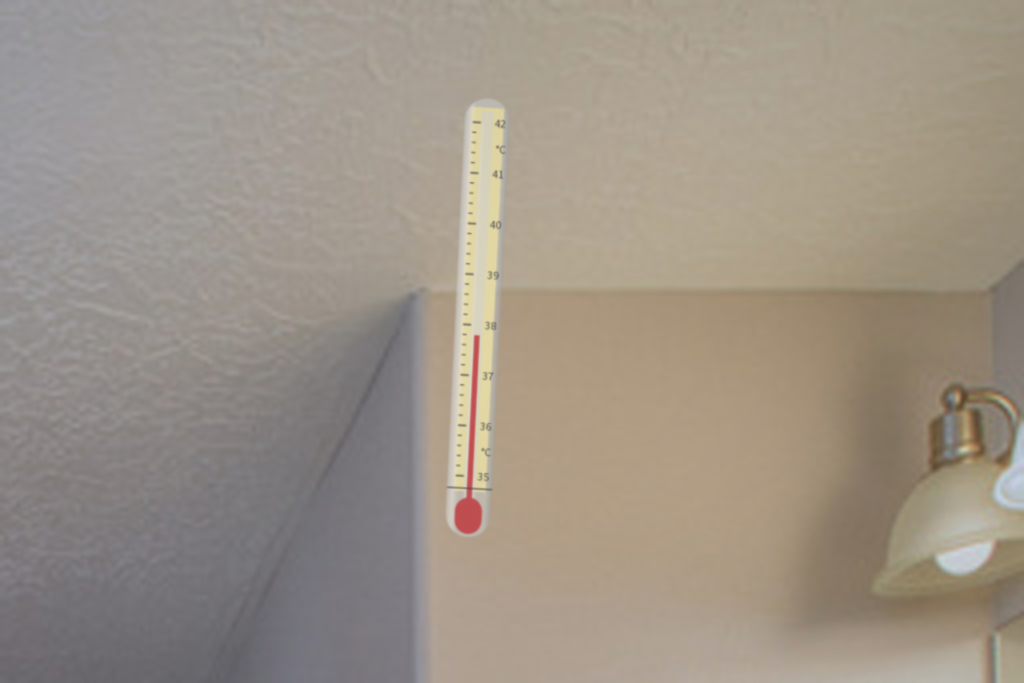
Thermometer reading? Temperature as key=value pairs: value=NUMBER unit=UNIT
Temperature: value=37.8 unit=°C
